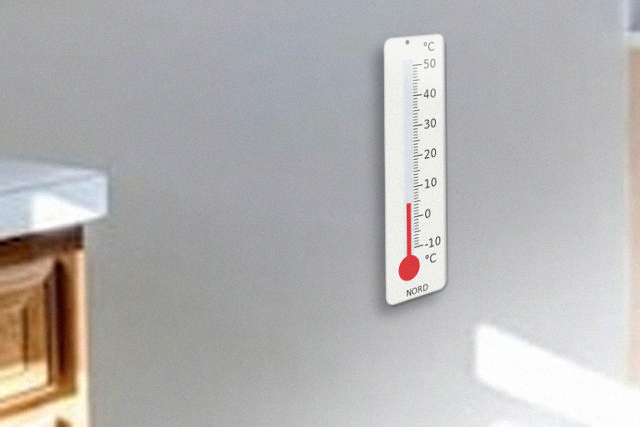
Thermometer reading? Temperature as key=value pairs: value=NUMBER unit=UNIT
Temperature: value=5 unit=°C
